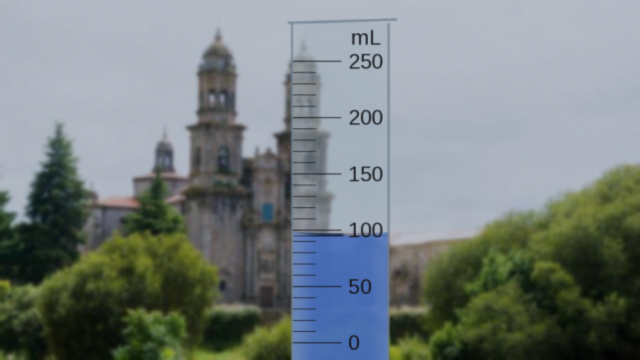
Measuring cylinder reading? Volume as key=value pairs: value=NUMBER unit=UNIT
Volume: value=95 unit=mL
